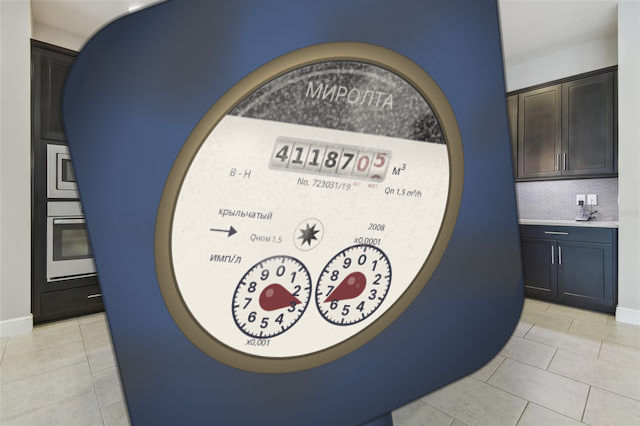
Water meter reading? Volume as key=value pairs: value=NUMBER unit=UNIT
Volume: value=41187.0526 unit=m³
